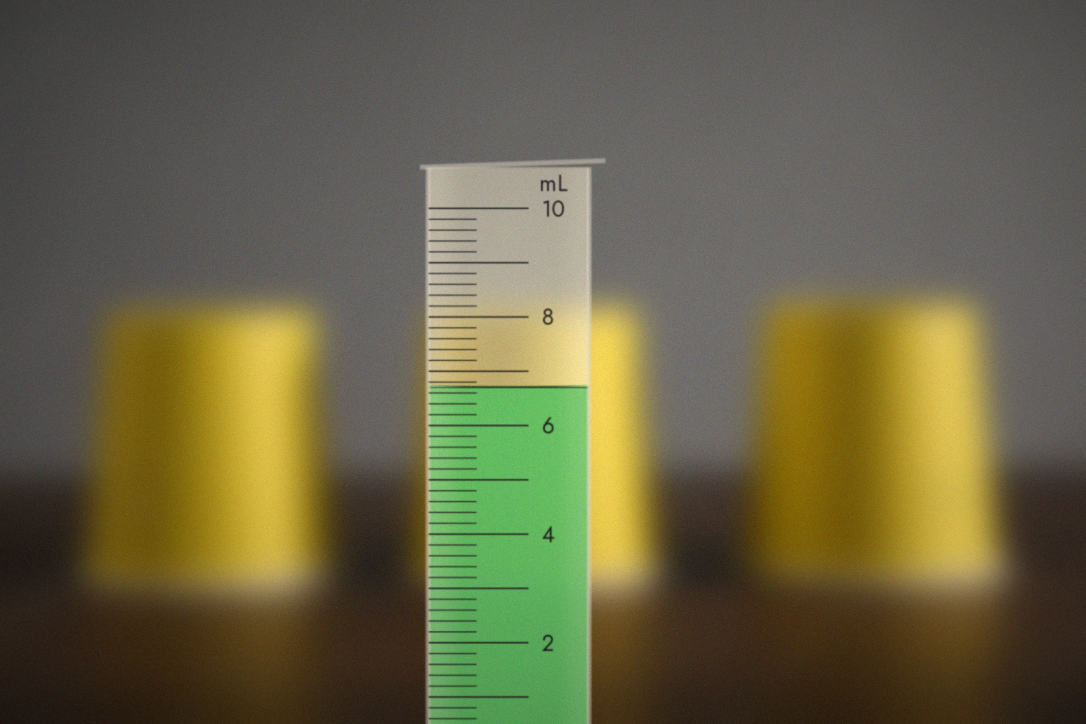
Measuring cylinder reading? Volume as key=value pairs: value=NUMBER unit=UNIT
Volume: value=6.7 unit=mL
